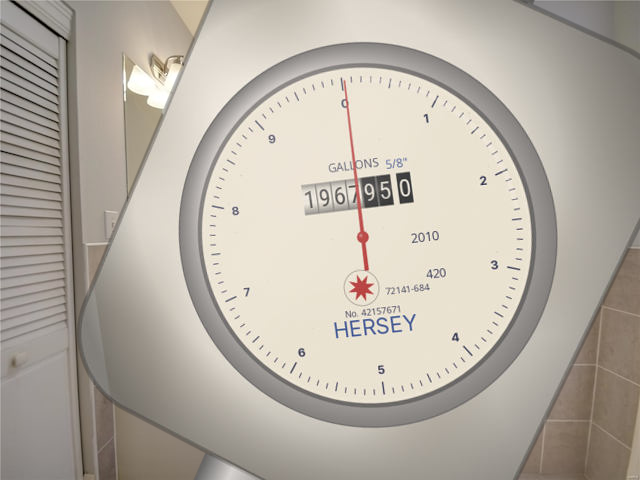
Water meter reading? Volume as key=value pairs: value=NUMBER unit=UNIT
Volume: value=1967950.0 unit=gal
